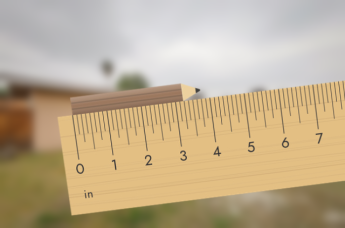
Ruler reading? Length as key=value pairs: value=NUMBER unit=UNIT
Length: value=3.75 unit=in
